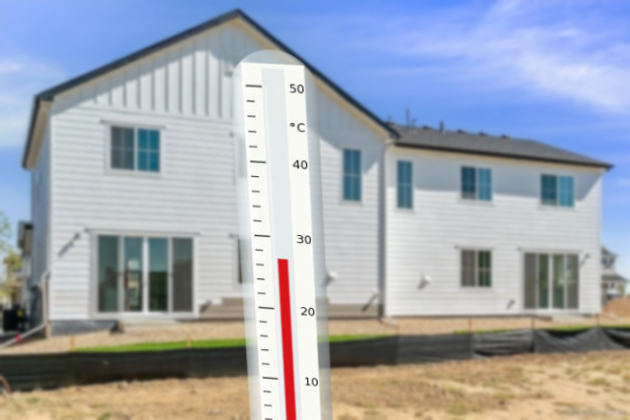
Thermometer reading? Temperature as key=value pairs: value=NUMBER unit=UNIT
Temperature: value=27 unit=°C
